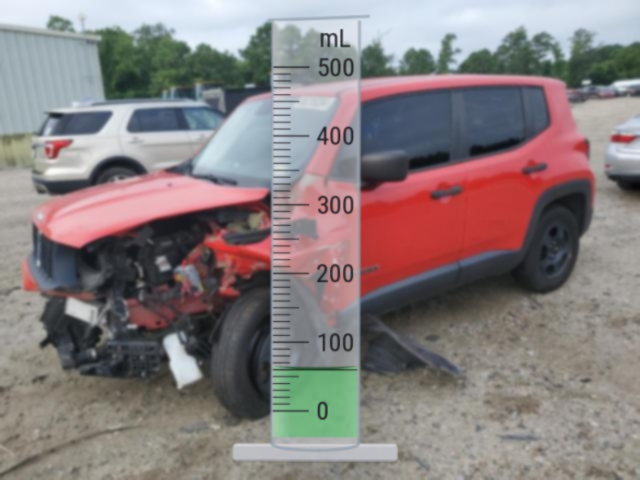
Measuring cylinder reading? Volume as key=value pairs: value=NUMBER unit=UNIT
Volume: value=60 unit=mL
